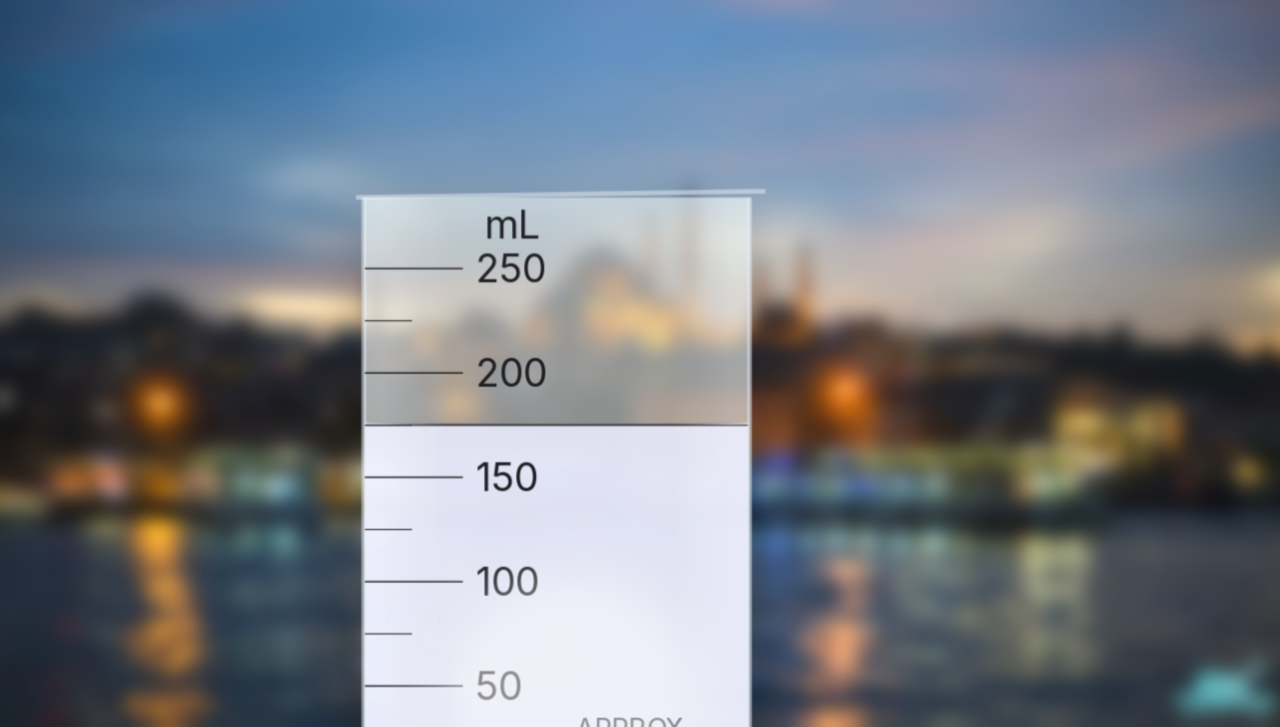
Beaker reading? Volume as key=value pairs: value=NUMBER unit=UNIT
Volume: value=175 unit=mL
